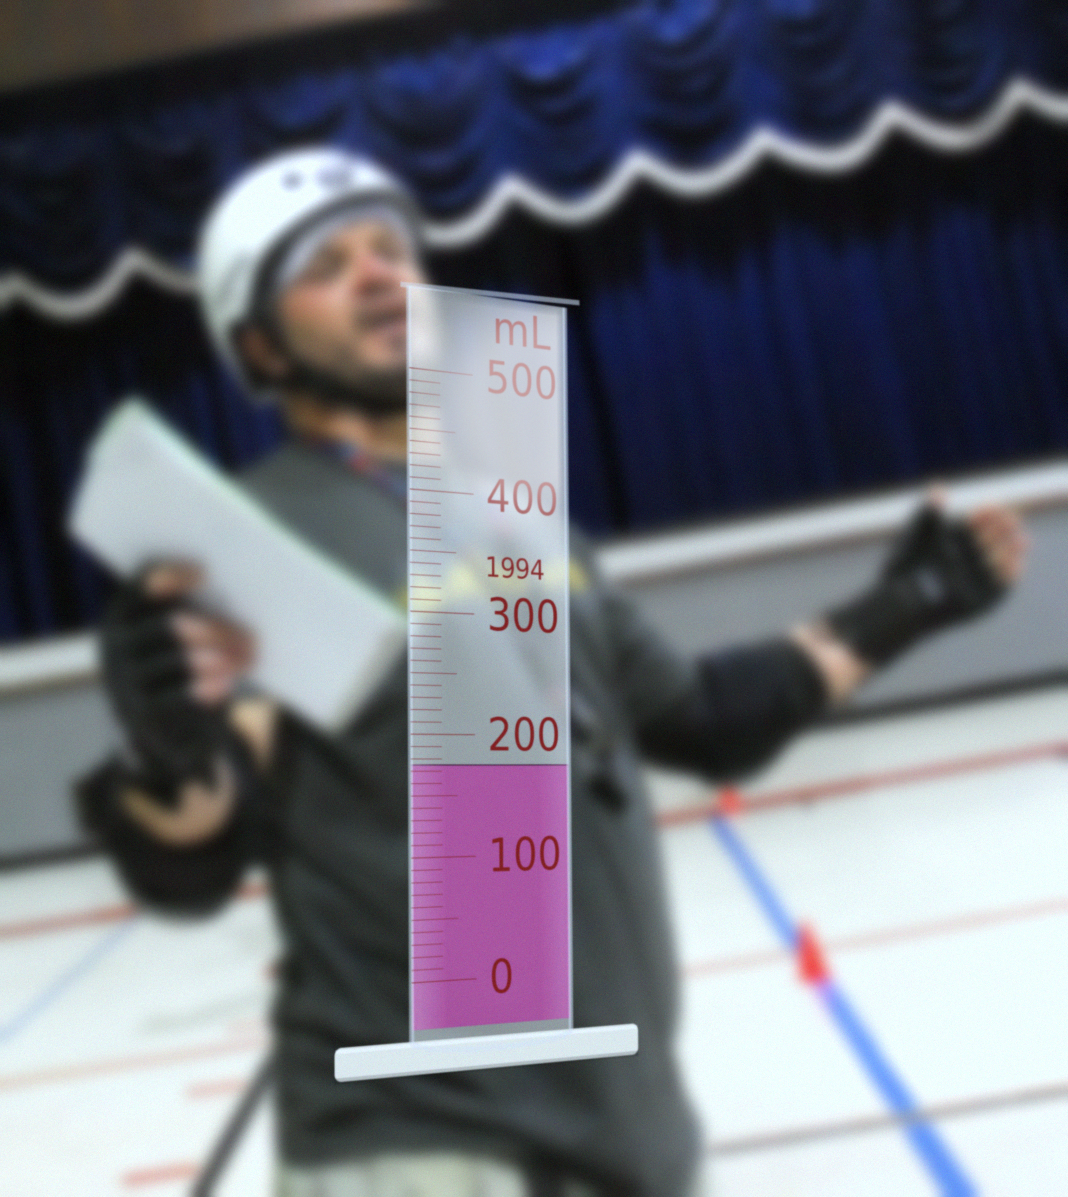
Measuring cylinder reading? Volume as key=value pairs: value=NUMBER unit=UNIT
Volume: value=175 unit=mL
